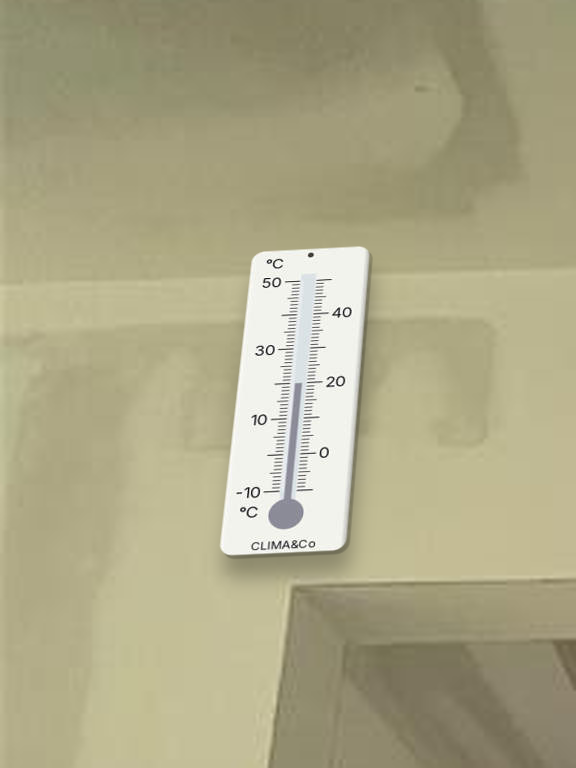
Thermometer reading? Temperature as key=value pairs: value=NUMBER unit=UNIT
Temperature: value=20 unit=°C
